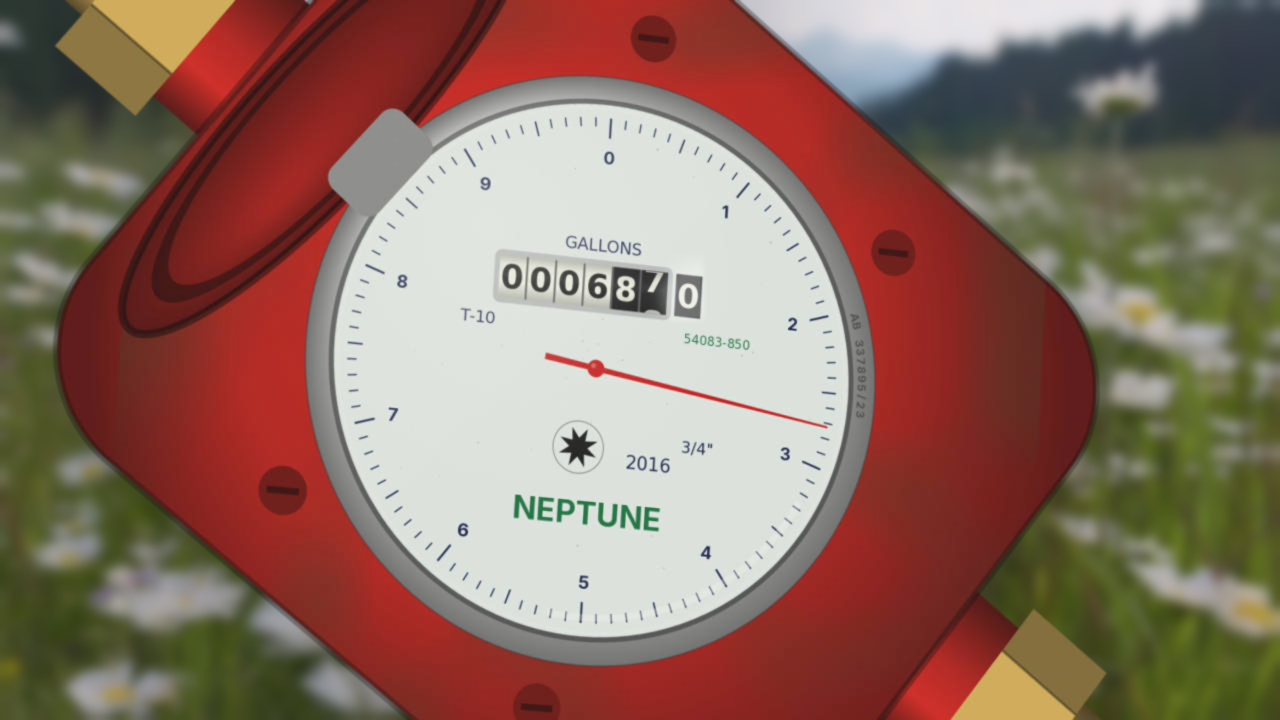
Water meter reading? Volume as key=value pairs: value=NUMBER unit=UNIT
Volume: value=6872.7 unit=gal
